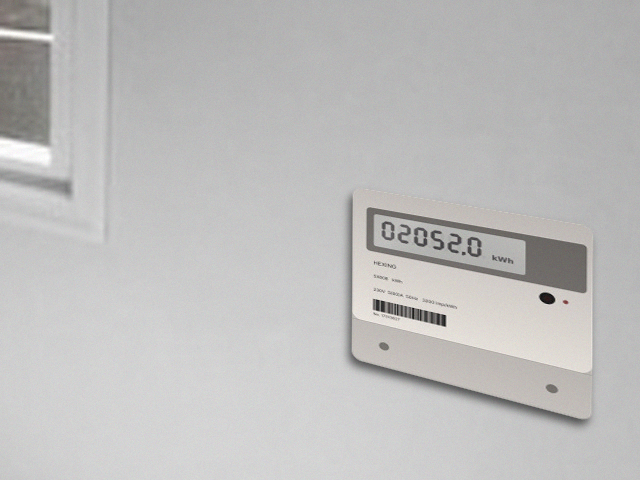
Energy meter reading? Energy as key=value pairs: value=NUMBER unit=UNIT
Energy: value=2052.0 unit=kWh
